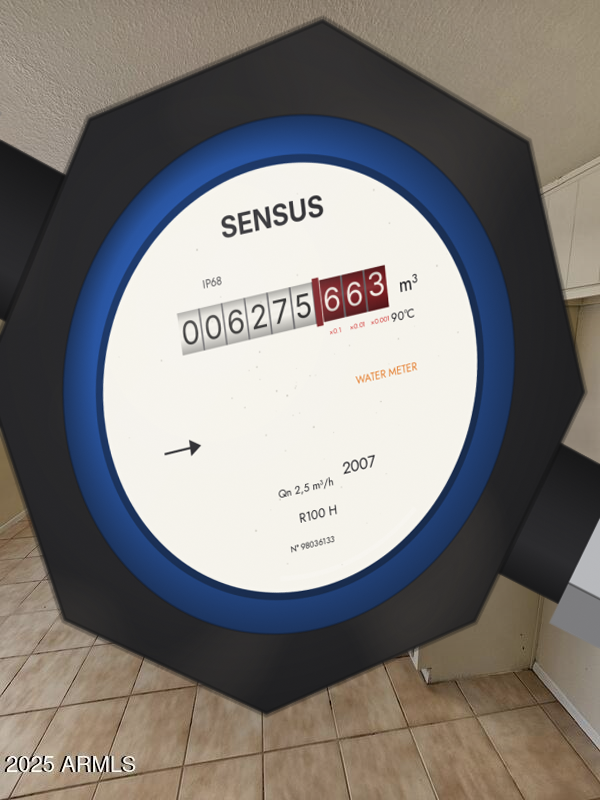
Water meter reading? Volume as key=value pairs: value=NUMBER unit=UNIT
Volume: value=6275.663 unit=m³
